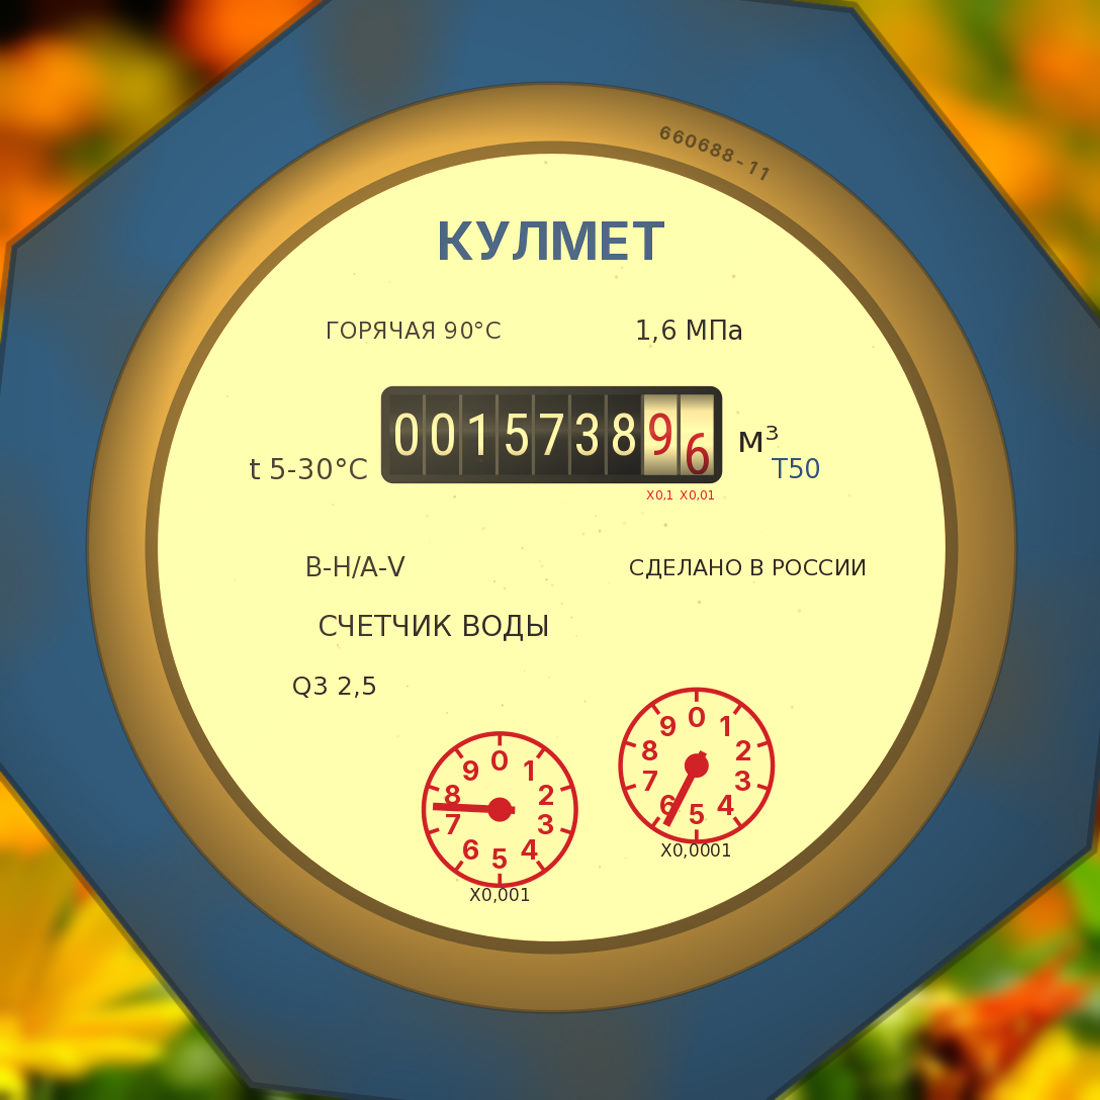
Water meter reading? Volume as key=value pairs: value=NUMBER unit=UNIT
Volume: value=15738.9575 unit=m³
